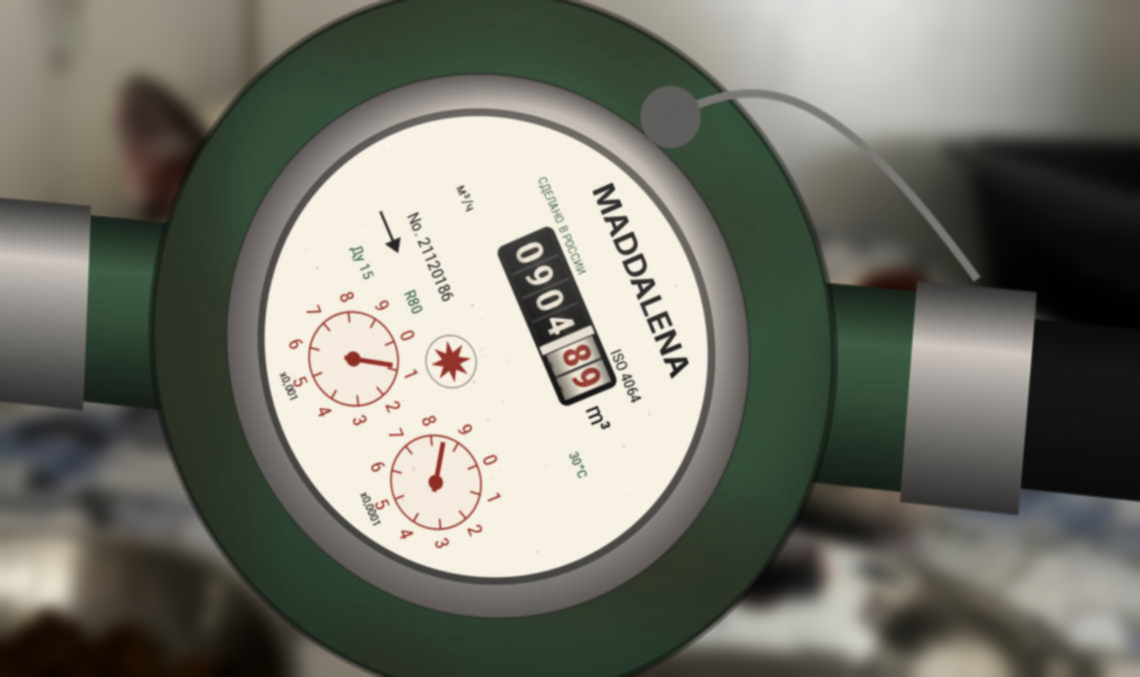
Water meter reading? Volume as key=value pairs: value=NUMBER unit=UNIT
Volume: value=904.8908 unit=m³
